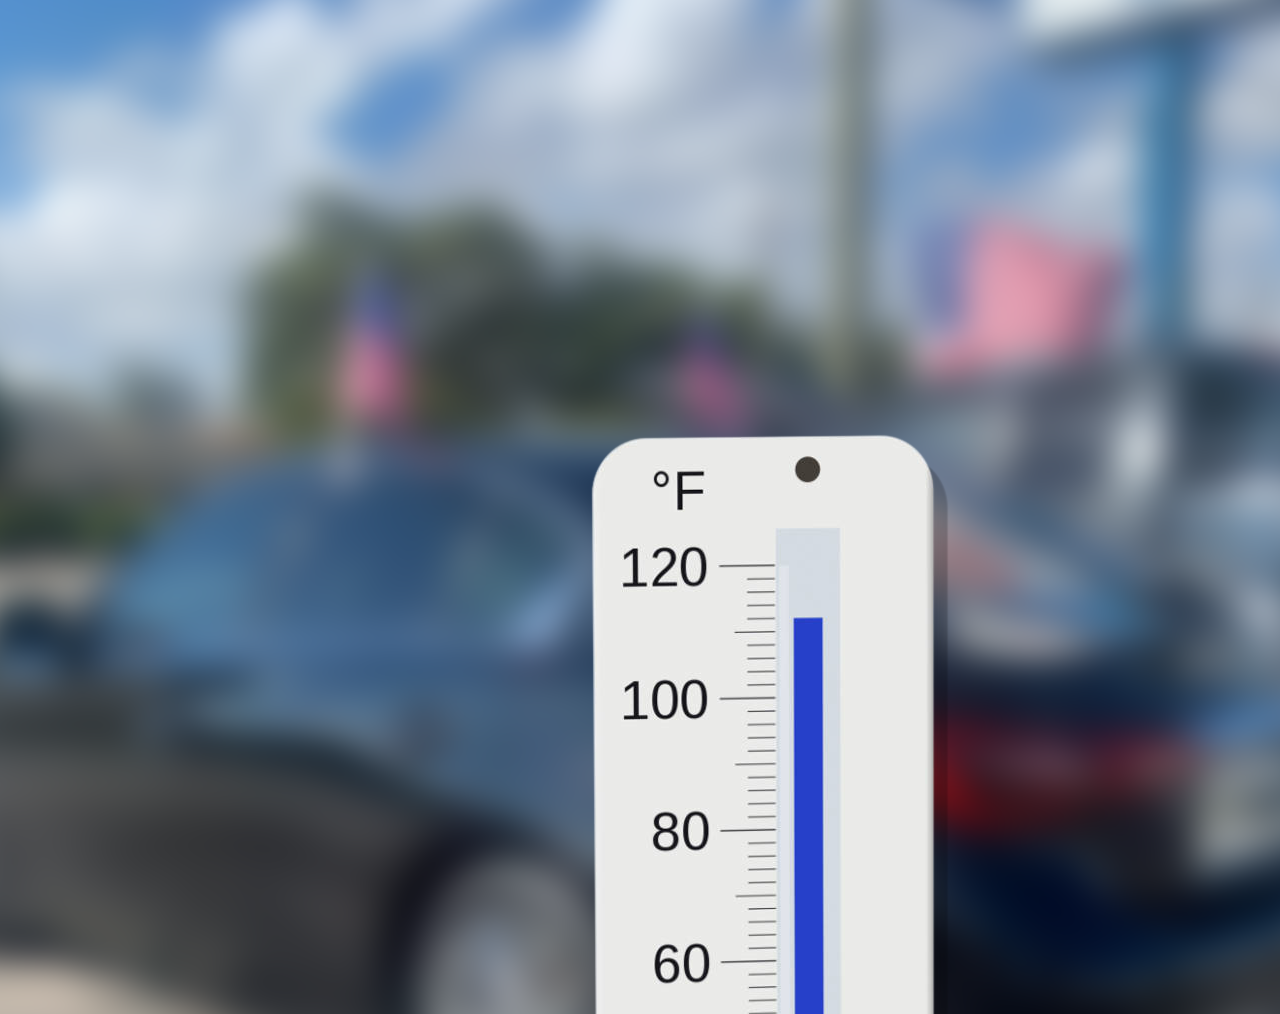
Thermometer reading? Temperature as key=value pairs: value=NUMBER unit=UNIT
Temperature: value=112 unit=°F
